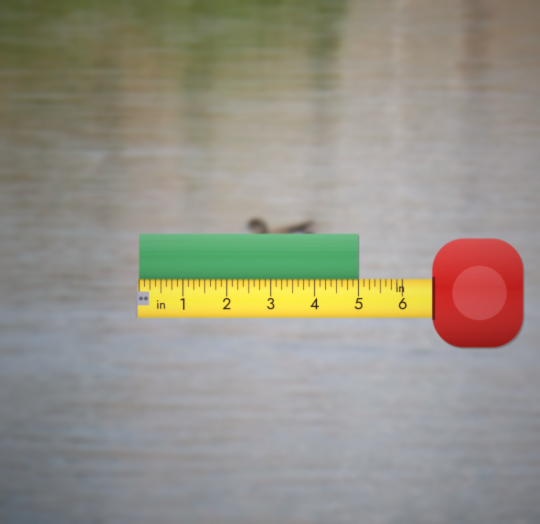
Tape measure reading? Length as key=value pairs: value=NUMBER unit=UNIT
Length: value=5 unit=in
